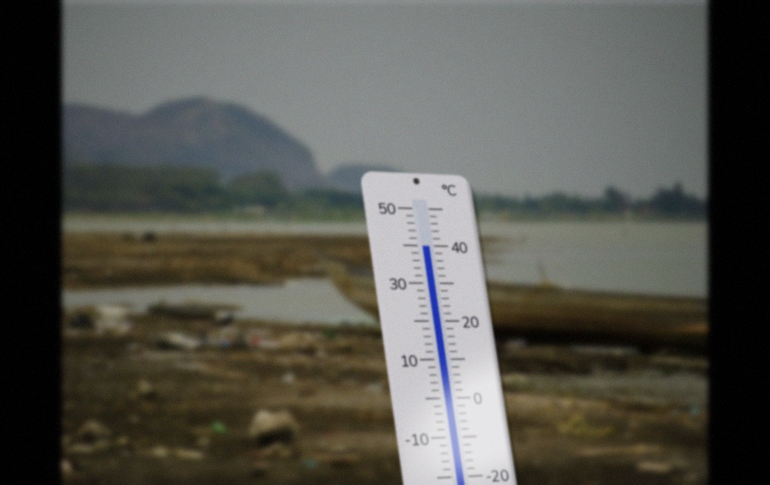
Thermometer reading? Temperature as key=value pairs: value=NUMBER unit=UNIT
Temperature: value=40 unit=°C
